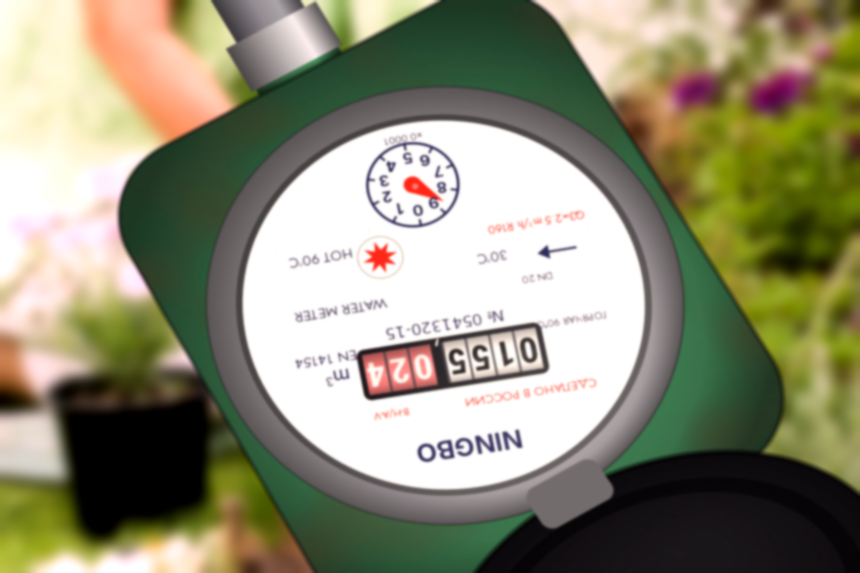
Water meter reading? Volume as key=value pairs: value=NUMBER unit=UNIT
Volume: value=155.0248 unit=m³
